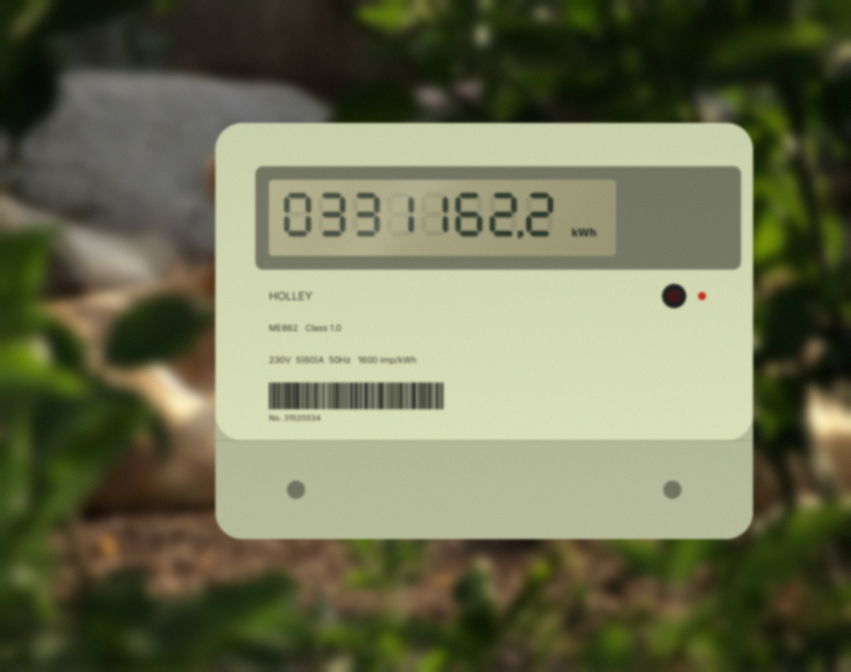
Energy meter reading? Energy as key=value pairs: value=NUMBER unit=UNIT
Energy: value=331162.2 unit=kWh
